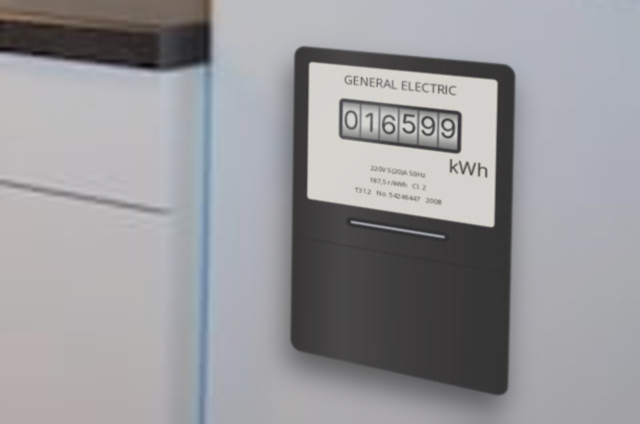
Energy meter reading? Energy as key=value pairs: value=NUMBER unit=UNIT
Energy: value=16599 unit=kWh
